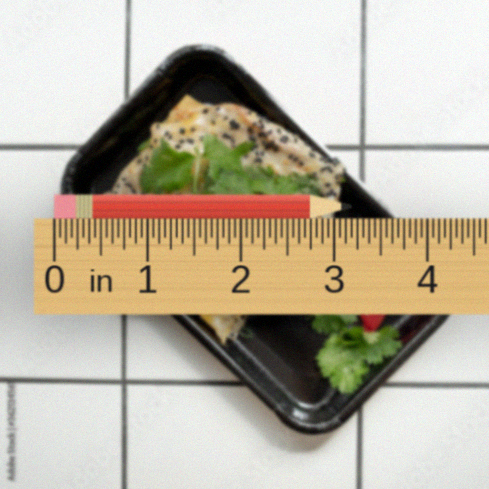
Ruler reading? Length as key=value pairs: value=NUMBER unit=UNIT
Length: value=3.1875 unit=in
